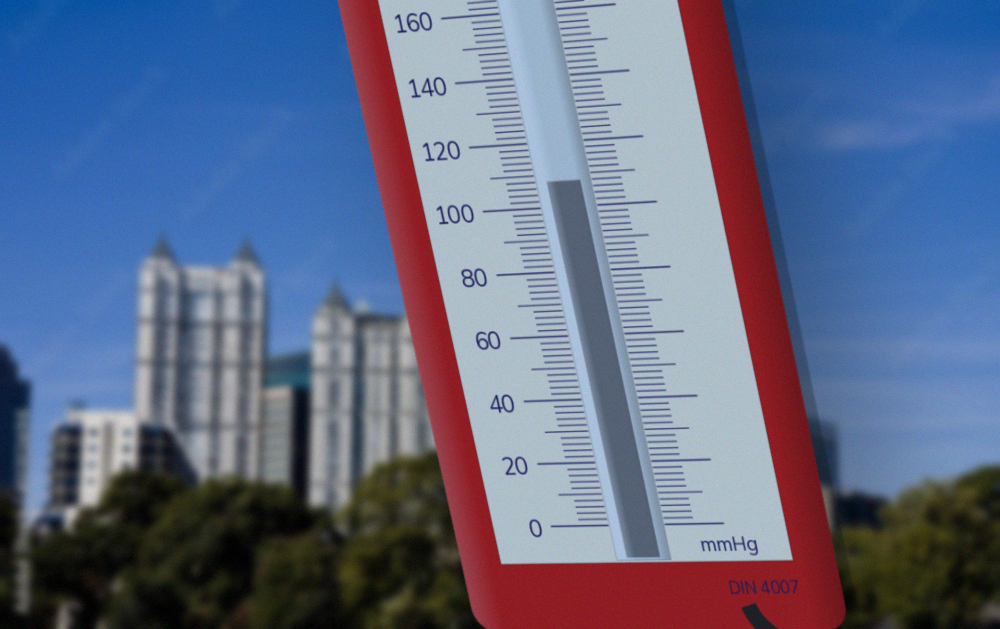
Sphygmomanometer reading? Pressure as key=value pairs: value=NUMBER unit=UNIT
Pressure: value=108 unit=mmHg
